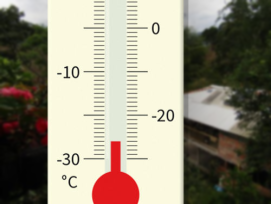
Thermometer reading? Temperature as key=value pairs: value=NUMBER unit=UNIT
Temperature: value=-26 unit=°C
